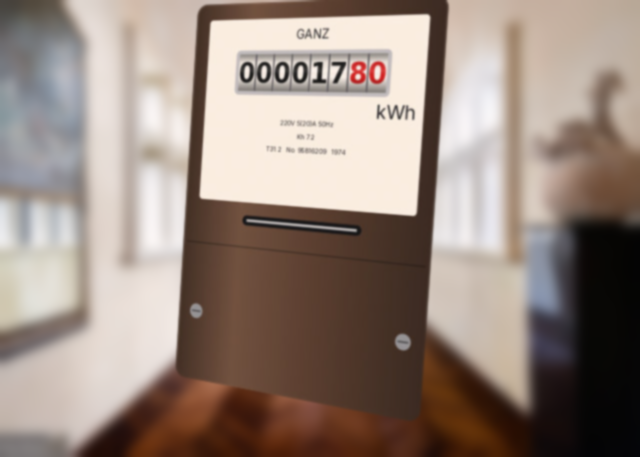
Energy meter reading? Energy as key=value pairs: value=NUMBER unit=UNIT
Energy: value=17.80 unit=kWh
